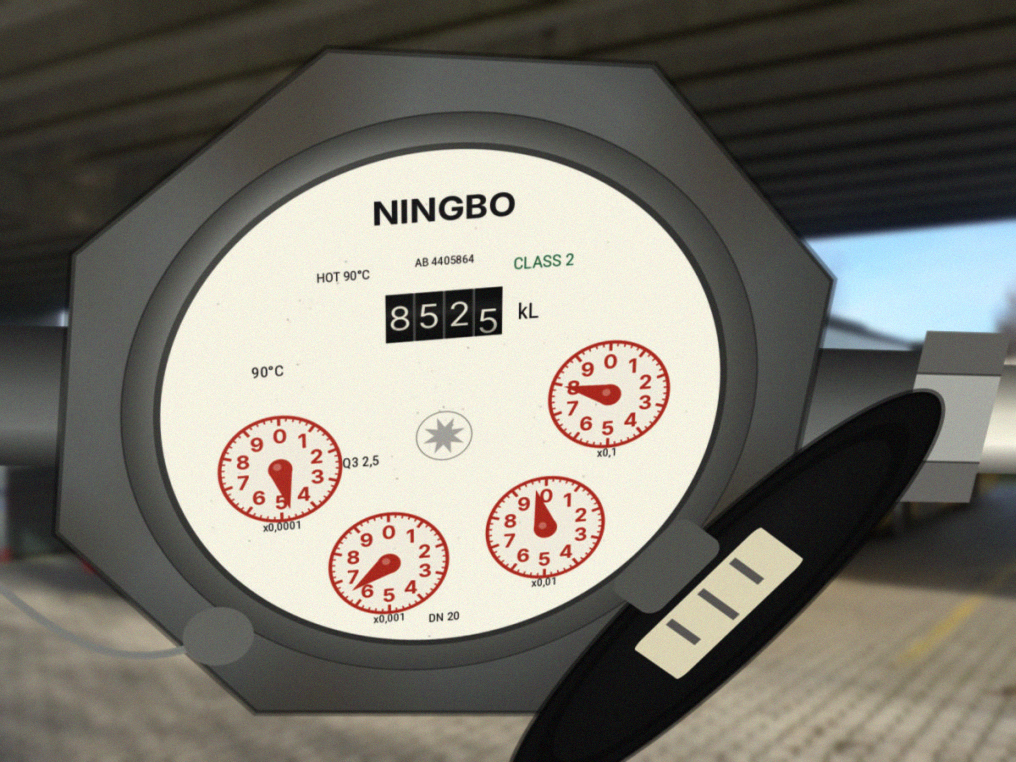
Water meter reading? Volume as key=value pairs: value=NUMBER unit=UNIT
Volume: value=8524.7964 unit=kL
